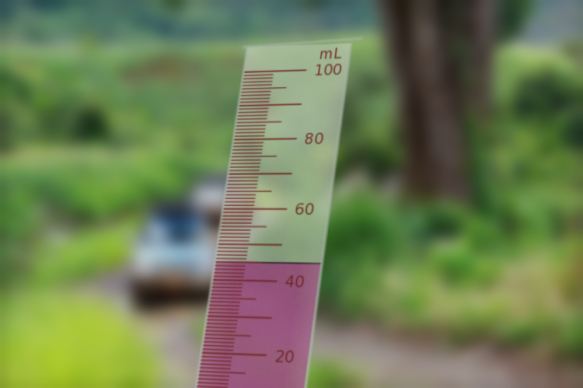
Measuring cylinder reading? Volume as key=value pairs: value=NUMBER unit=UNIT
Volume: value=45 unit=mL
